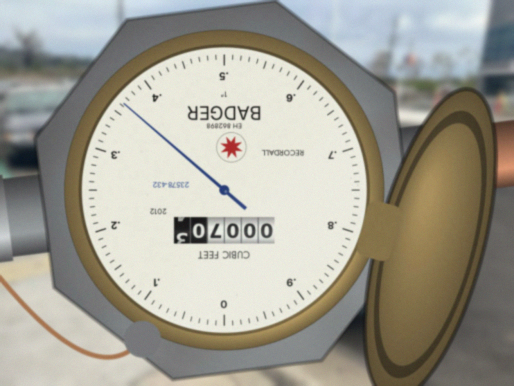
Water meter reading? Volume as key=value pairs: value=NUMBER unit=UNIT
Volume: value=703.36 unit=ft³
